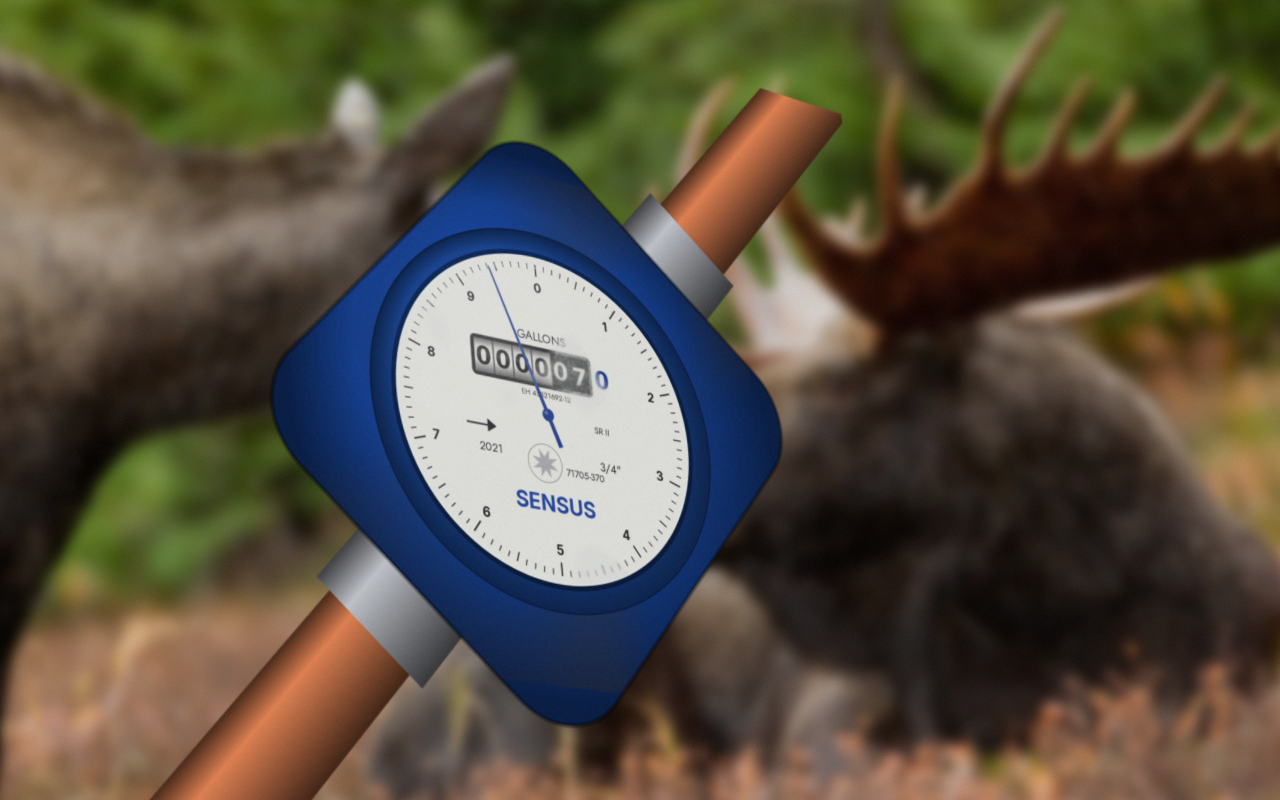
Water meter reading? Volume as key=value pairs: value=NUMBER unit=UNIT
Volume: value=69.4 unit=gal
